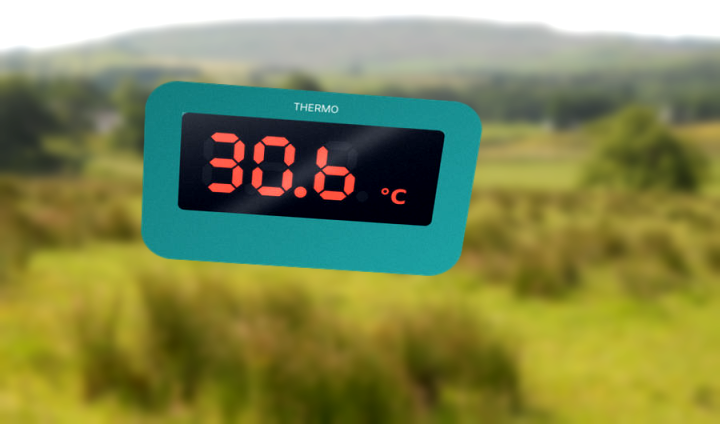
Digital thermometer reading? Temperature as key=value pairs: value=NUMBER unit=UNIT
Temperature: value=30.6 unit=°C
